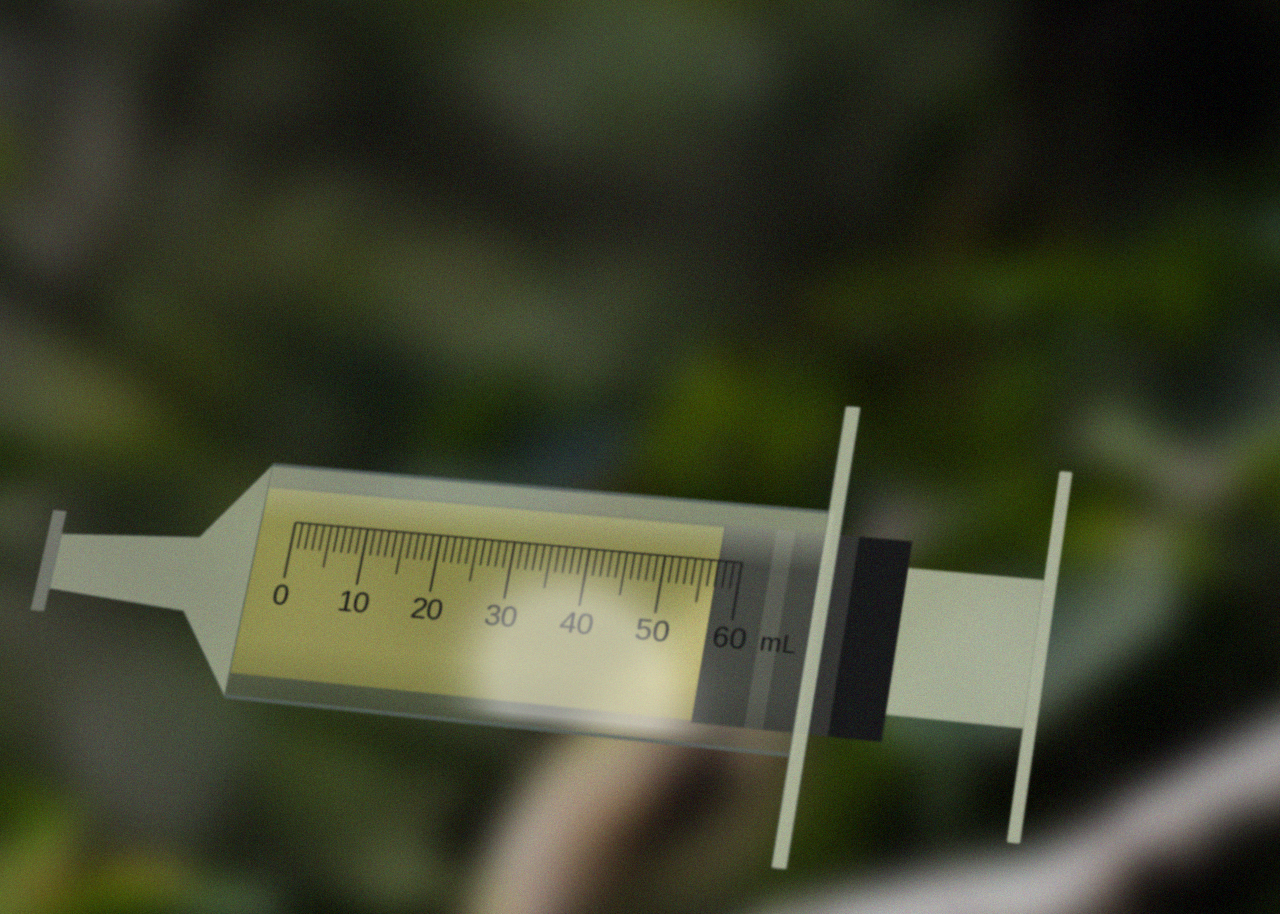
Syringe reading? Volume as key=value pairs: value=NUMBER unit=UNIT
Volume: value=57 unit=mL
